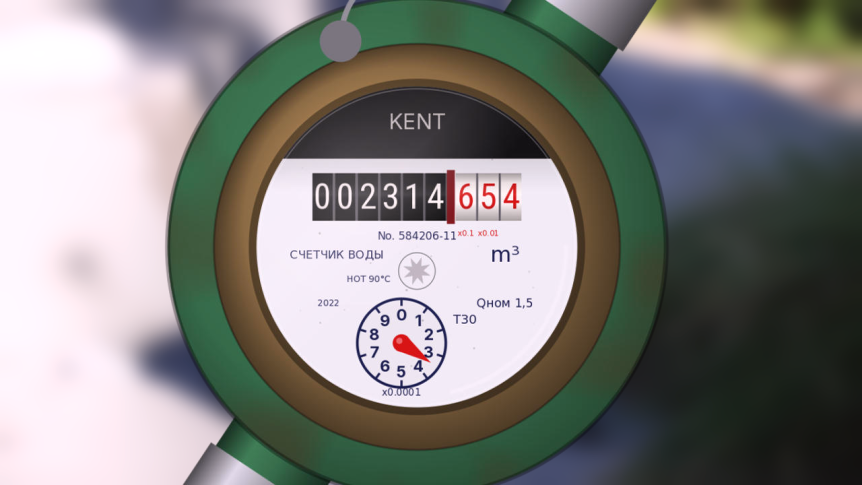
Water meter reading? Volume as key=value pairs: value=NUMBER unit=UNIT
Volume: value=2314.6543 unit=m³
